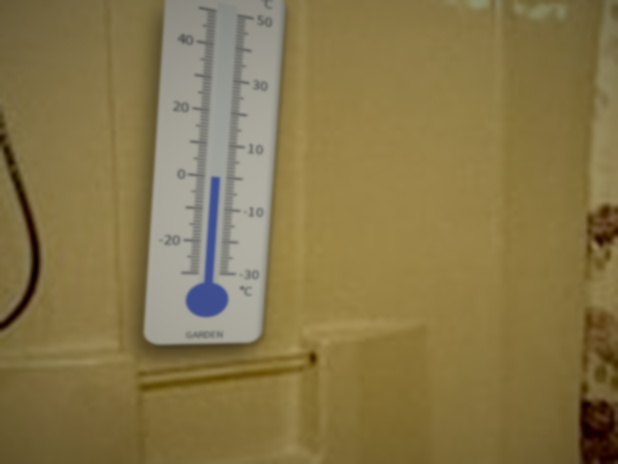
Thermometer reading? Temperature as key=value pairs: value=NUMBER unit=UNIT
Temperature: value=0 unit=°C
